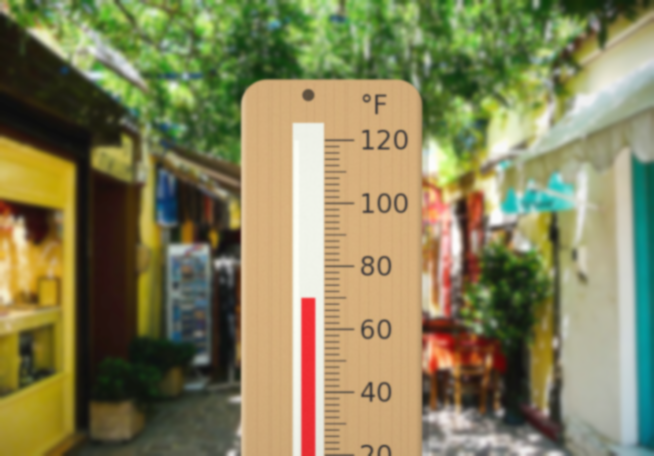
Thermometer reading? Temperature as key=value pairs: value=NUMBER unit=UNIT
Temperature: value=70 unit=°F
